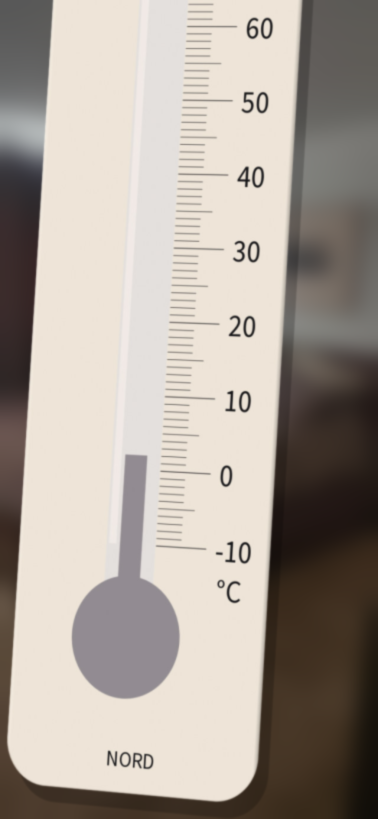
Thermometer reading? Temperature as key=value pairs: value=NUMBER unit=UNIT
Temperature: value=2 unit=°C
